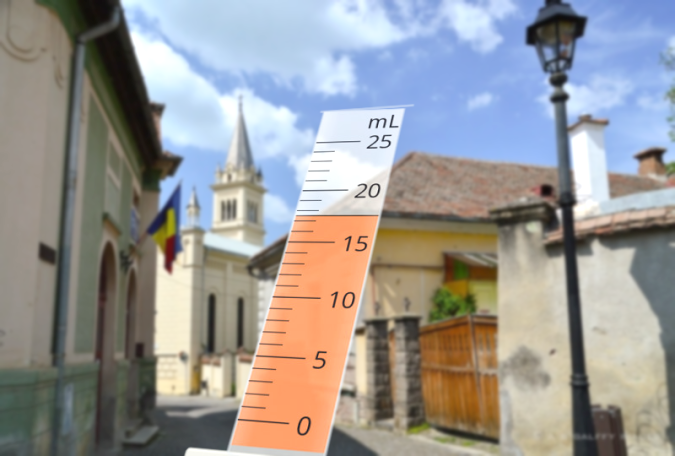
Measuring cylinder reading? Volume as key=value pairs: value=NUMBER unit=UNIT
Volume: value=17.5 unit=mL
